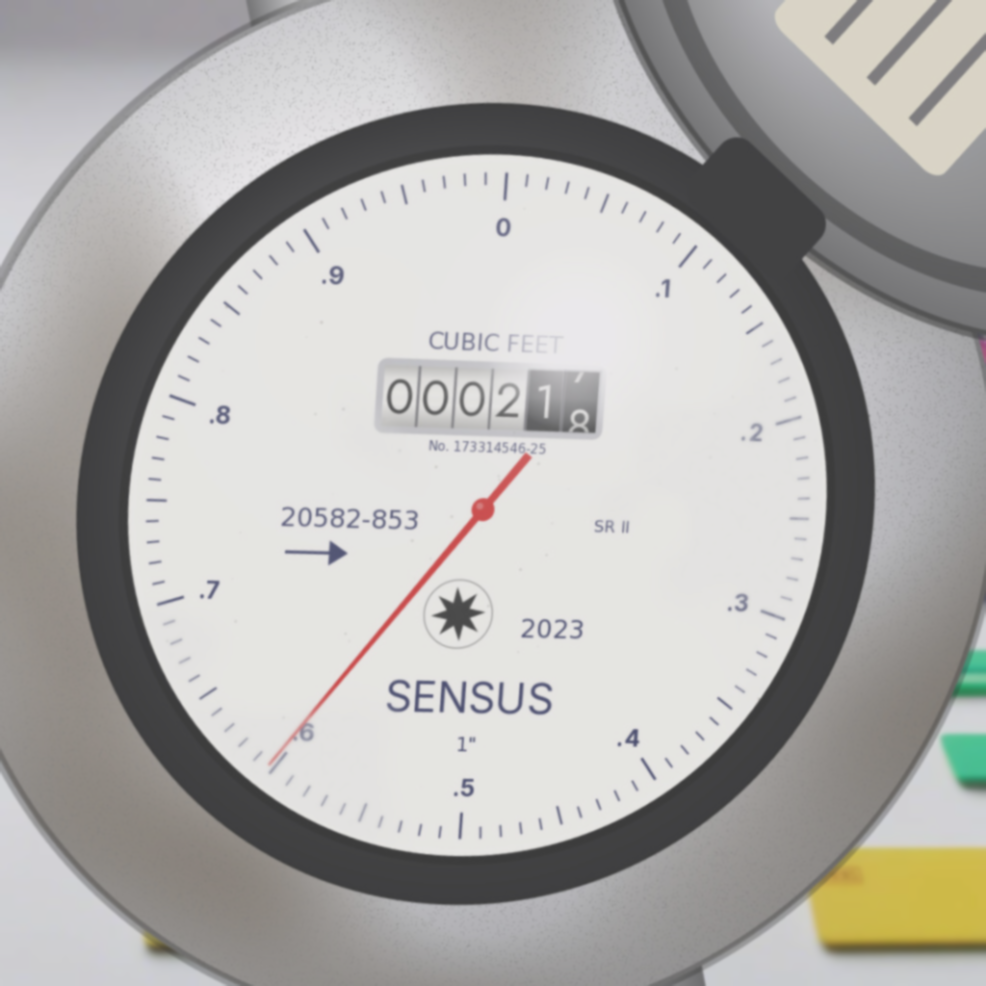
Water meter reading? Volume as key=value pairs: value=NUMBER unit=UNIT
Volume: value=217.60 unit=ft³
